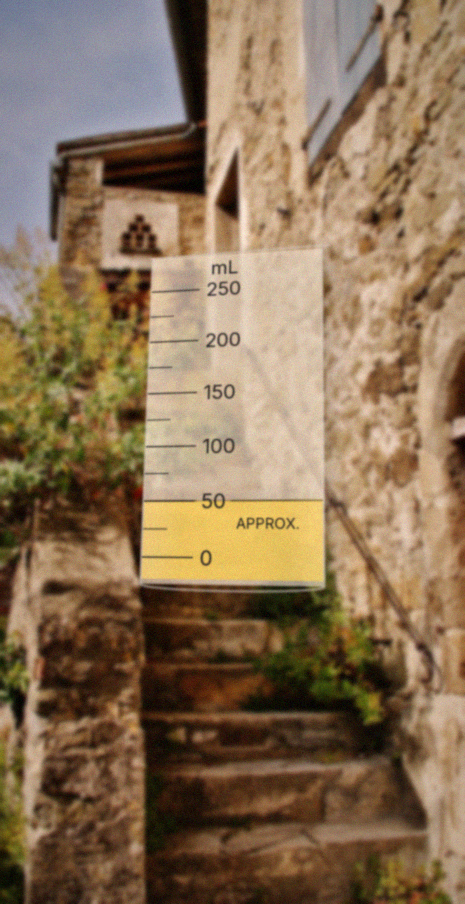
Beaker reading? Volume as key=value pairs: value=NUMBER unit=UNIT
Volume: value=50 unit=mL
